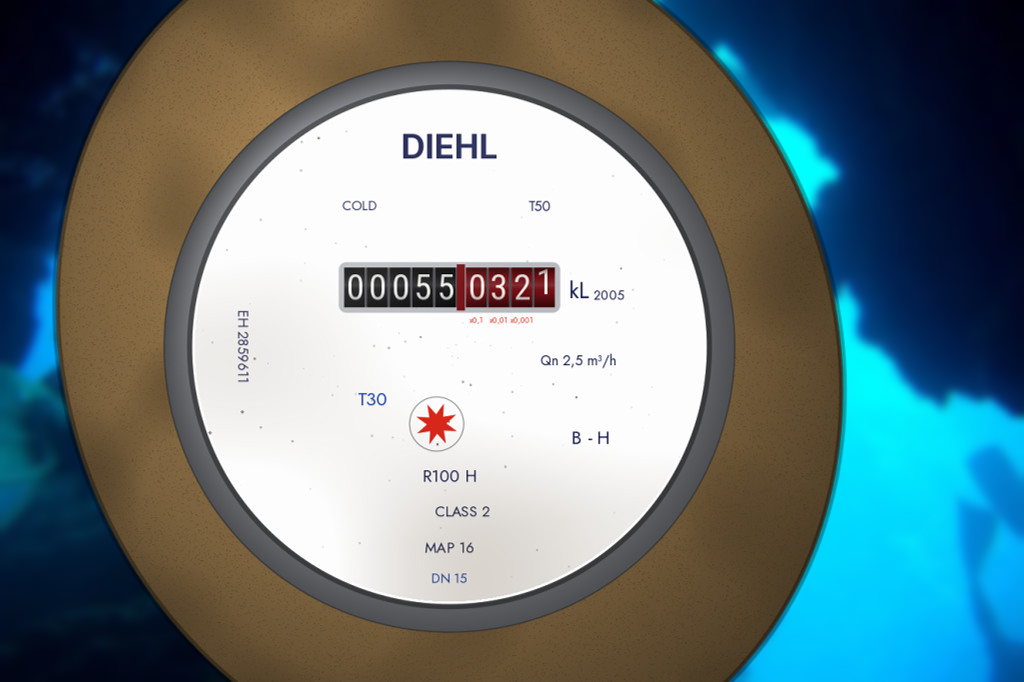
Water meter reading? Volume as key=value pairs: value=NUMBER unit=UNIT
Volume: value=55.0321 unit=kL
